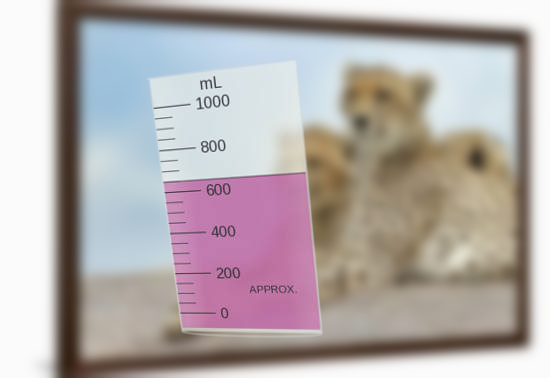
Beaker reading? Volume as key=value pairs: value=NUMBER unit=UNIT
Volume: value=650 unit=mL
